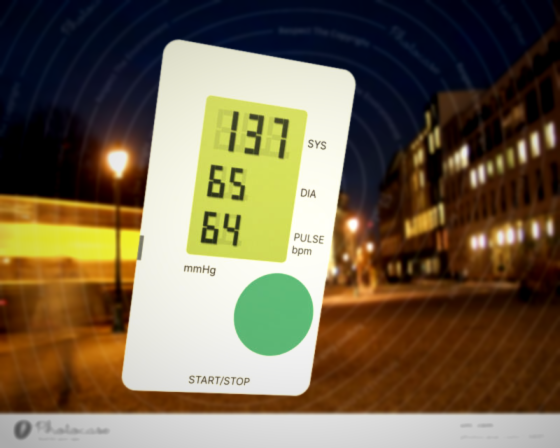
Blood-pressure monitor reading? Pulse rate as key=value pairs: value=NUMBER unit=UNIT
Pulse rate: value=64 unit=bpm
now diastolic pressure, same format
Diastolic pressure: value=65 unit=mmHg
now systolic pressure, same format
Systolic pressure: value=137 unit=mmHg
